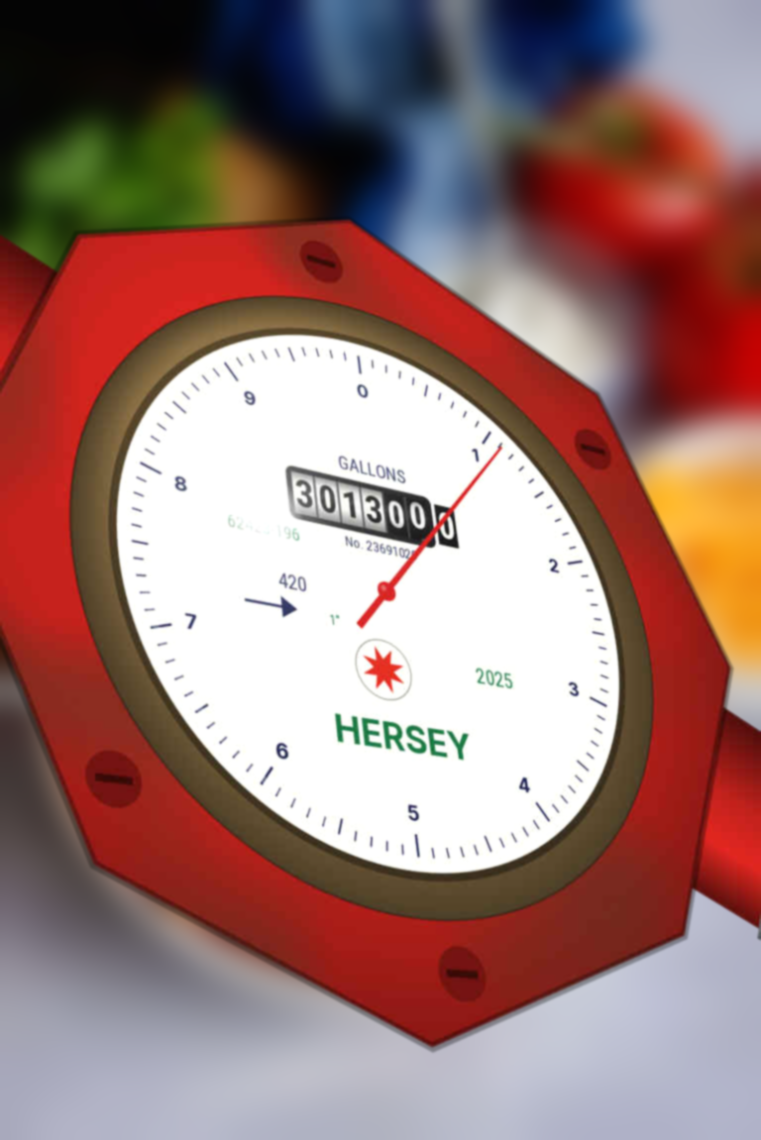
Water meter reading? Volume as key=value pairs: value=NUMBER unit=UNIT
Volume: value=3013001.1 unit=gal
